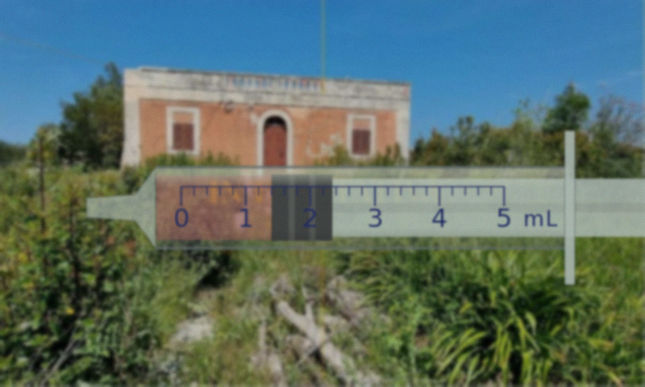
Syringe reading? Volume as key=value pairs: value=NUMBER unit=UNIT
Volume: value=1.4 unit=mL
